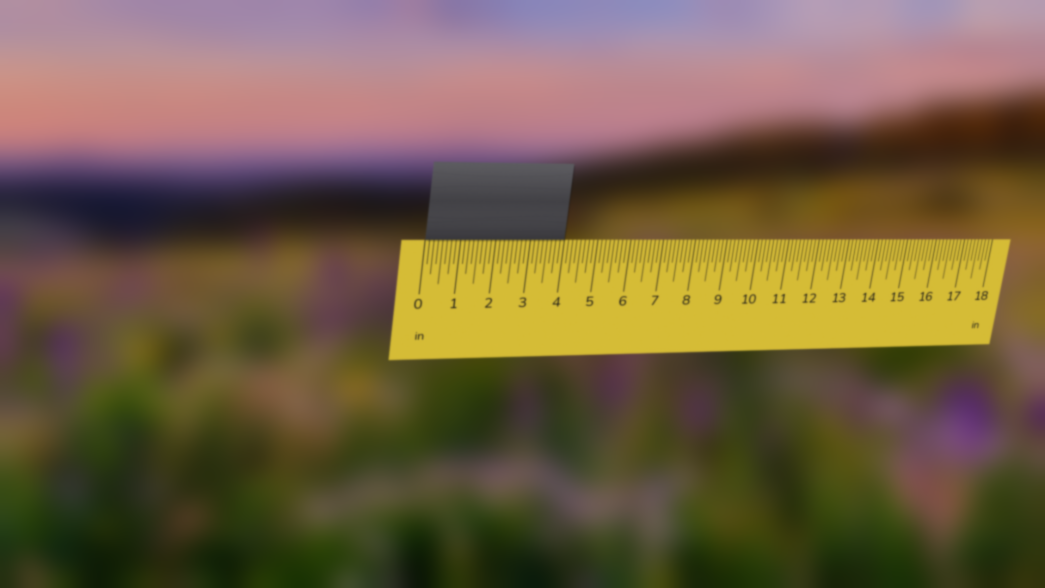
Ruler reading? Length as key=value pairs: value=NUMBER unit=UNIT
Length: value=4 unit=in
